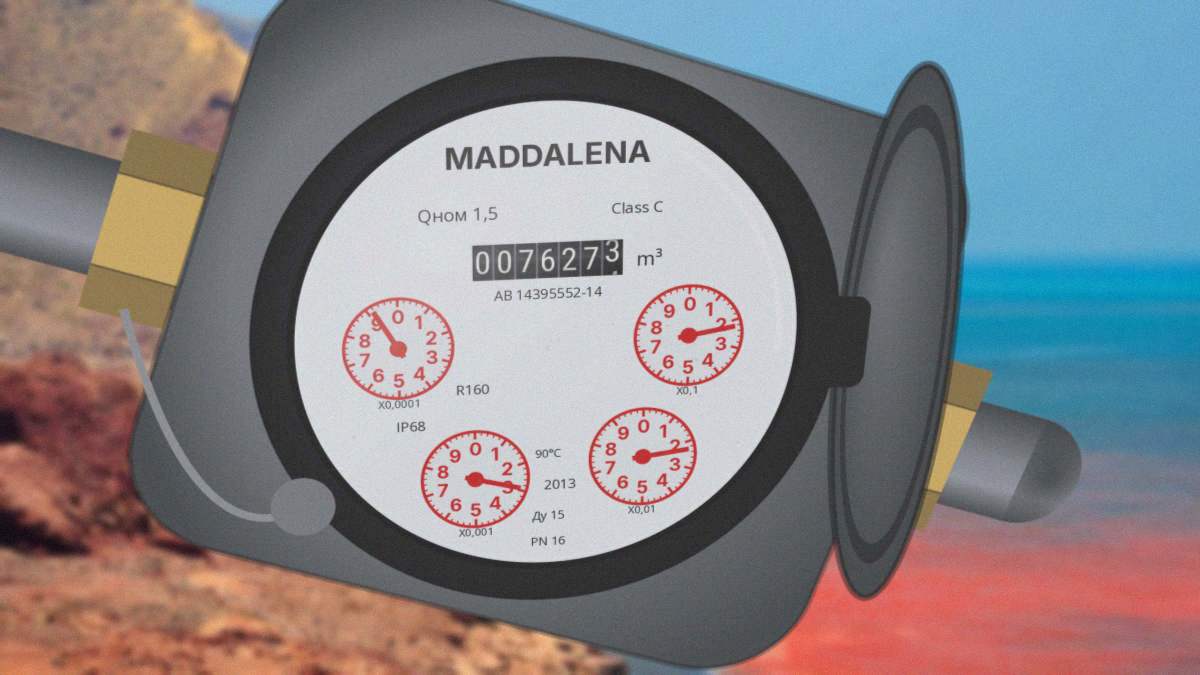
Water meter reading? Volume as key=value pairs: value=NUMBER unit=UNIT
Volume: value=76273.2229 unit=m³
